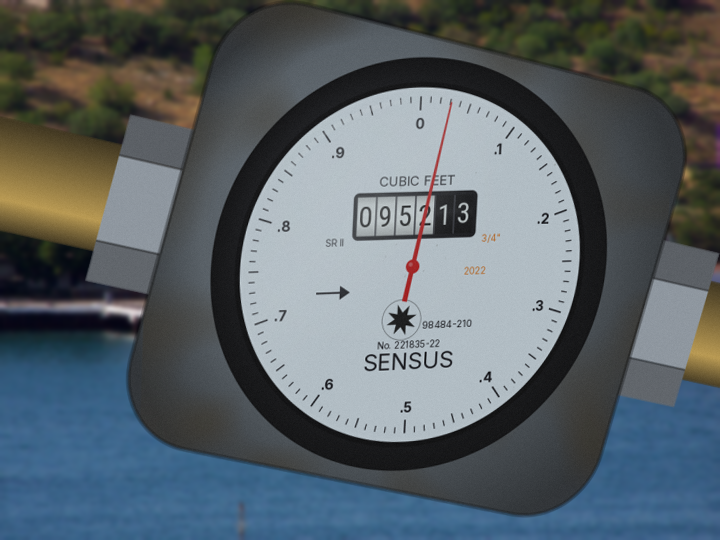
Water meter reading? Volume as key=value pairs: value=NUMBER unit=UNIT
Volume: value=95213.03 unit=ft³
